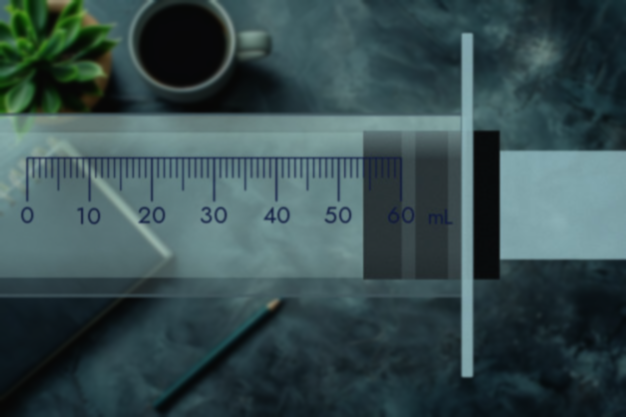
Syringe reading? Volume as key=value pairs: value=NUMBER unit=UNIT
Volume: value=54 unit=mL
